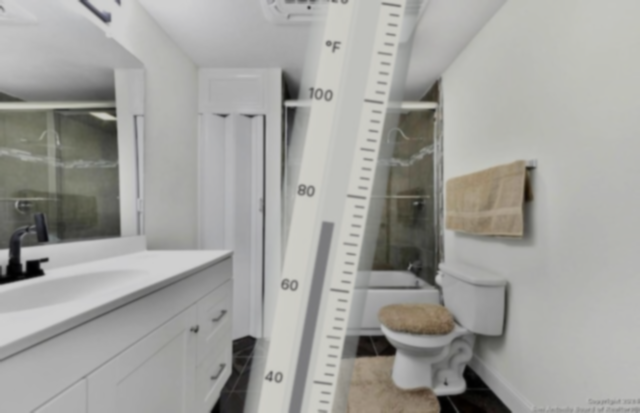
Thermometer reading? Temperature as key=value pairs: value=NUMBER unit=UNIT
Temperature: value=74 unit=°F
